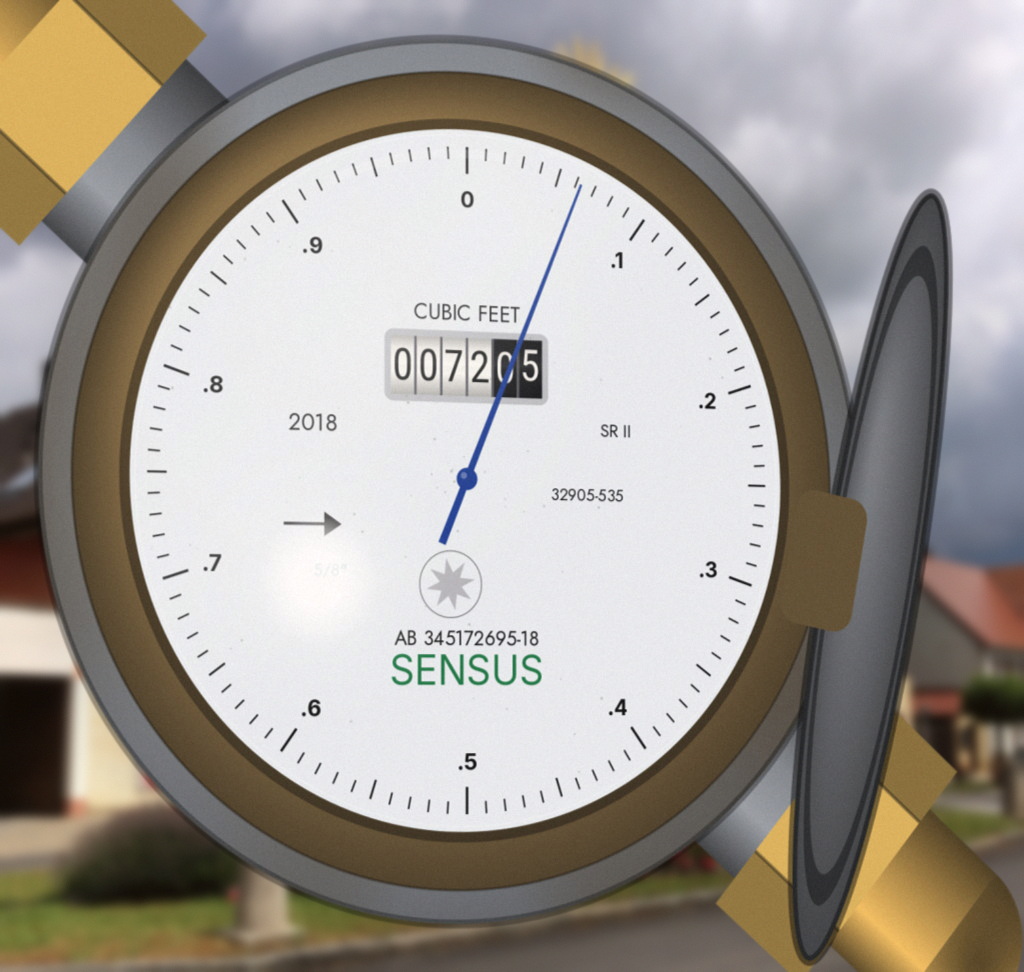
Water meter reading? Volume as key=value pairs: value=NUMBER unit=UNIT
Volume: value=7205.06 unit=ft³
